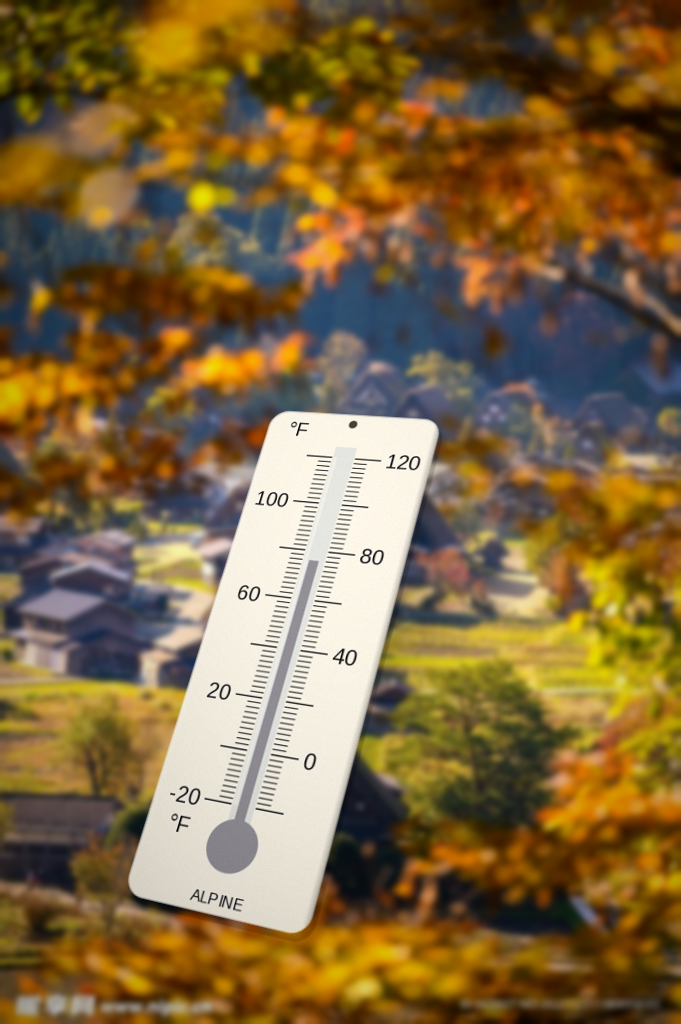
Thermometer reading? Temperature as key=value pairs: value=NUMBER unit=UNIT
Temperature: value=76 unit=°F
